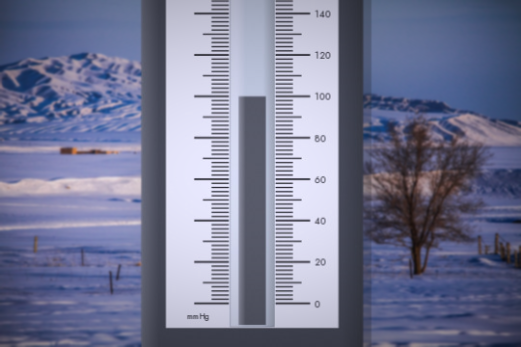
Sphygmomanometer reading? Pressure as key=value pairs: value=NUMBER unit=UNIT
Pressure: value=100 unit=mmHg
